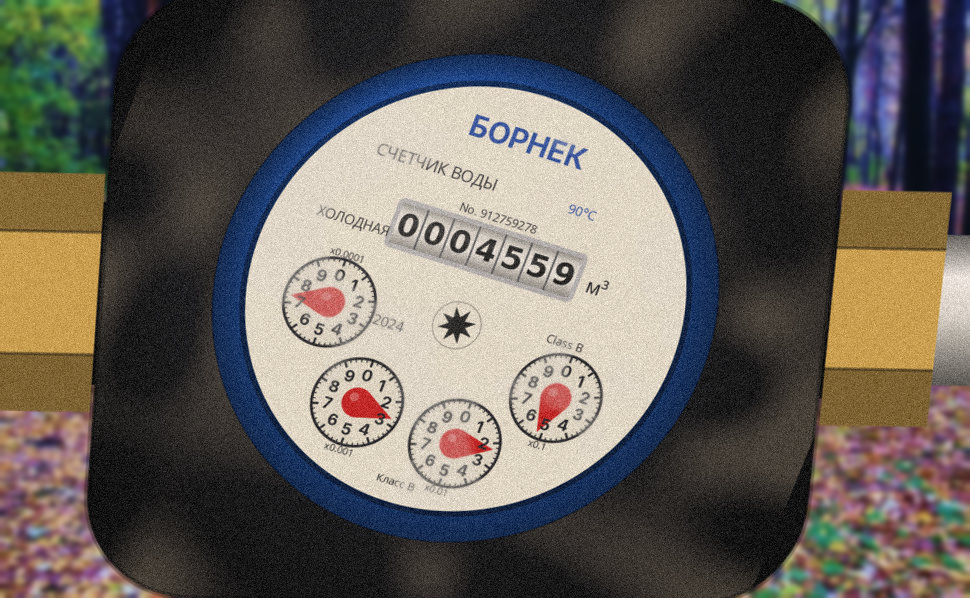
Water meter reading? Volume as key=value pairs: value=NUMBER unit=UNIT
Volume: value=4559.5227 unit=m³
